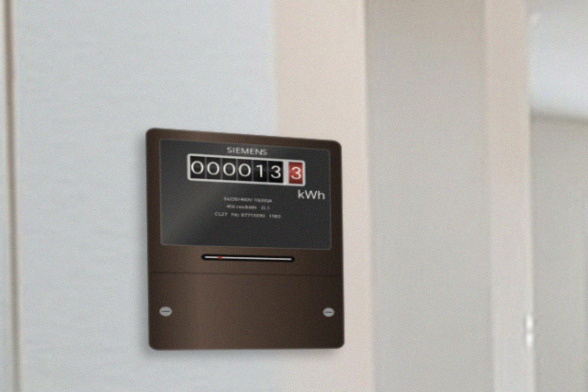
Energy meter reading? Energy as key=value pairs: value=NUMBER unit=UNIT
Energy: value=13.3 unit=kWh
